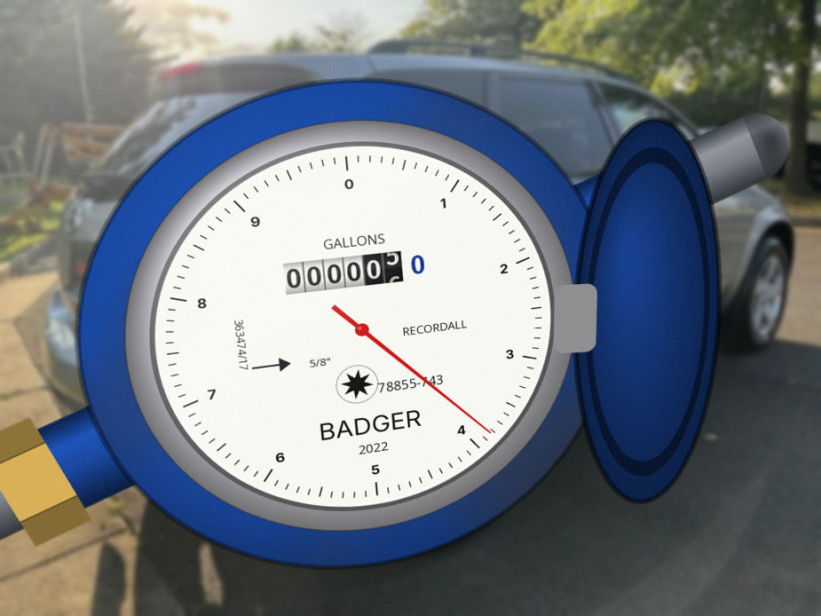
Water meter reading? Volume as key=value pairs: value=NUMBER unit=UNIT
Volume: value=53.8 unit=gal
